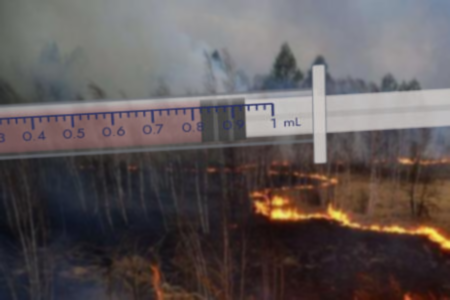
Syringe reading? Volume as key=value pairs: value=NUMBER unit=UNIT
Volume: value=0.82 unit=mL
